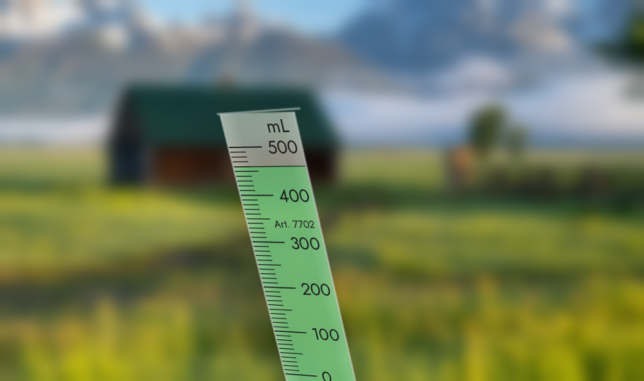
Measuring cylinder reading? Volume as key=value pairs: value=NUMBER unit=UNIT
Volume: value=460 unit=mL
